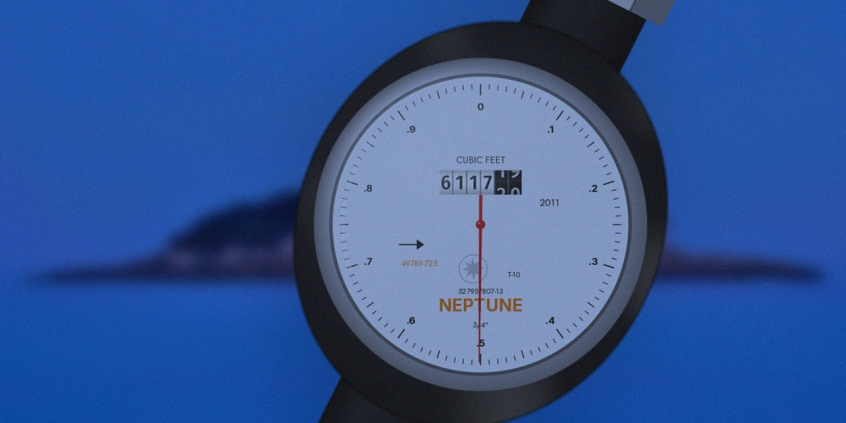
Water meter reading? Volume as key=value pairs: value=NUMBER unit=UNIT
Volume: value=611719.50 unit=ft³
